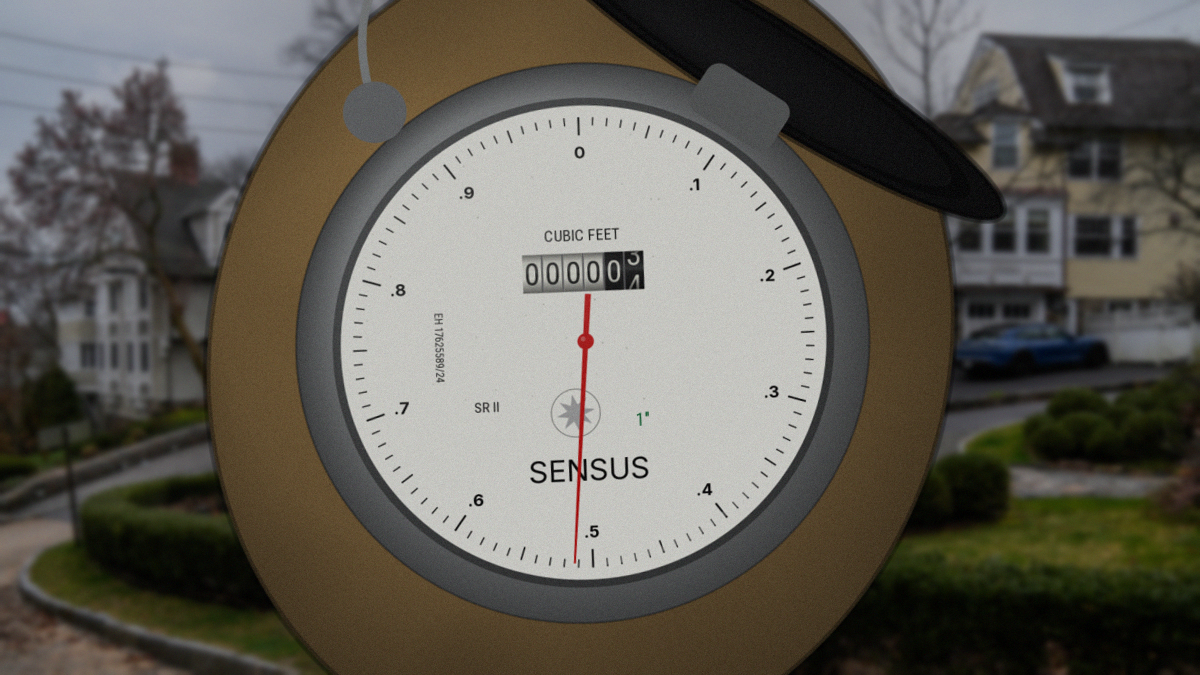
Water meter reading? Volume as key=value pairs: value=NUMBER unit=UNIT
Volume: value=3.51 unit=ft³
